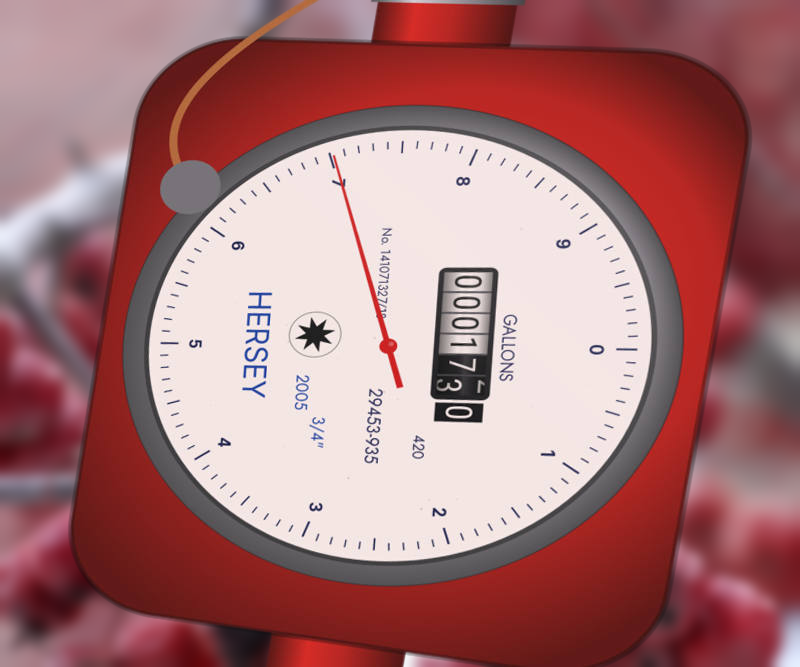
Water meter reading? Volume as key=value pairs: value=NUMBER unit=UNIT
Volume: value=1727.0 unit=gal
